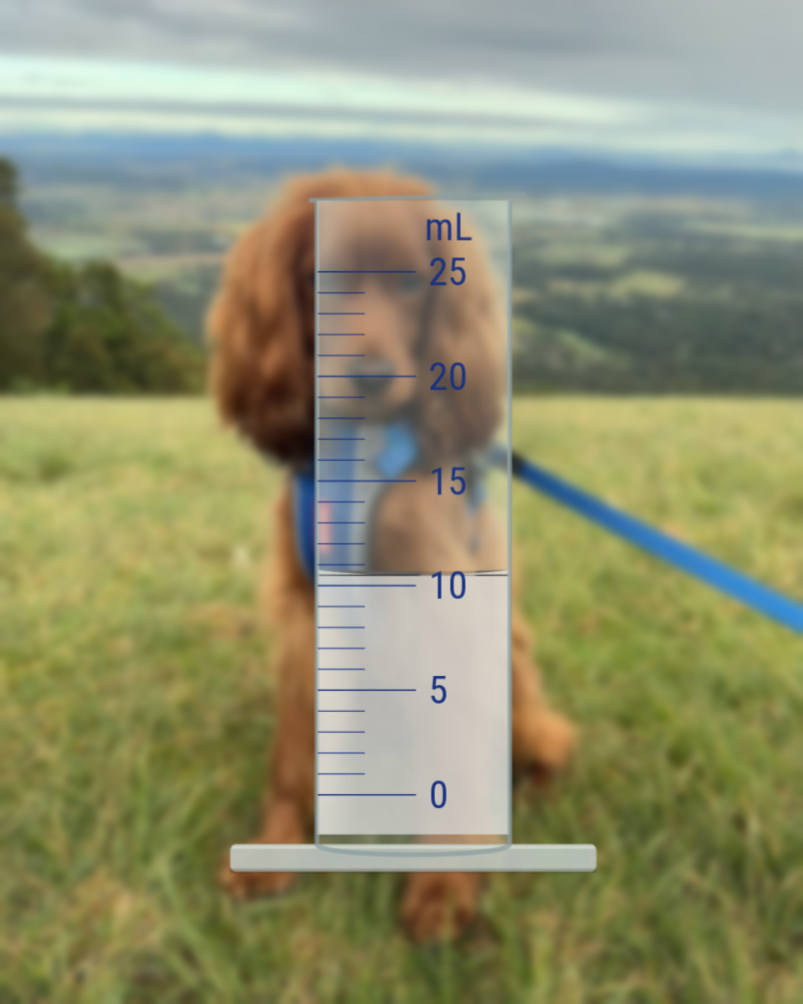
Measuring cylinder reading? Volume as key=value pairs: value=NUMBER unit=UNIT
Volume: value=10.5 unit=mL
